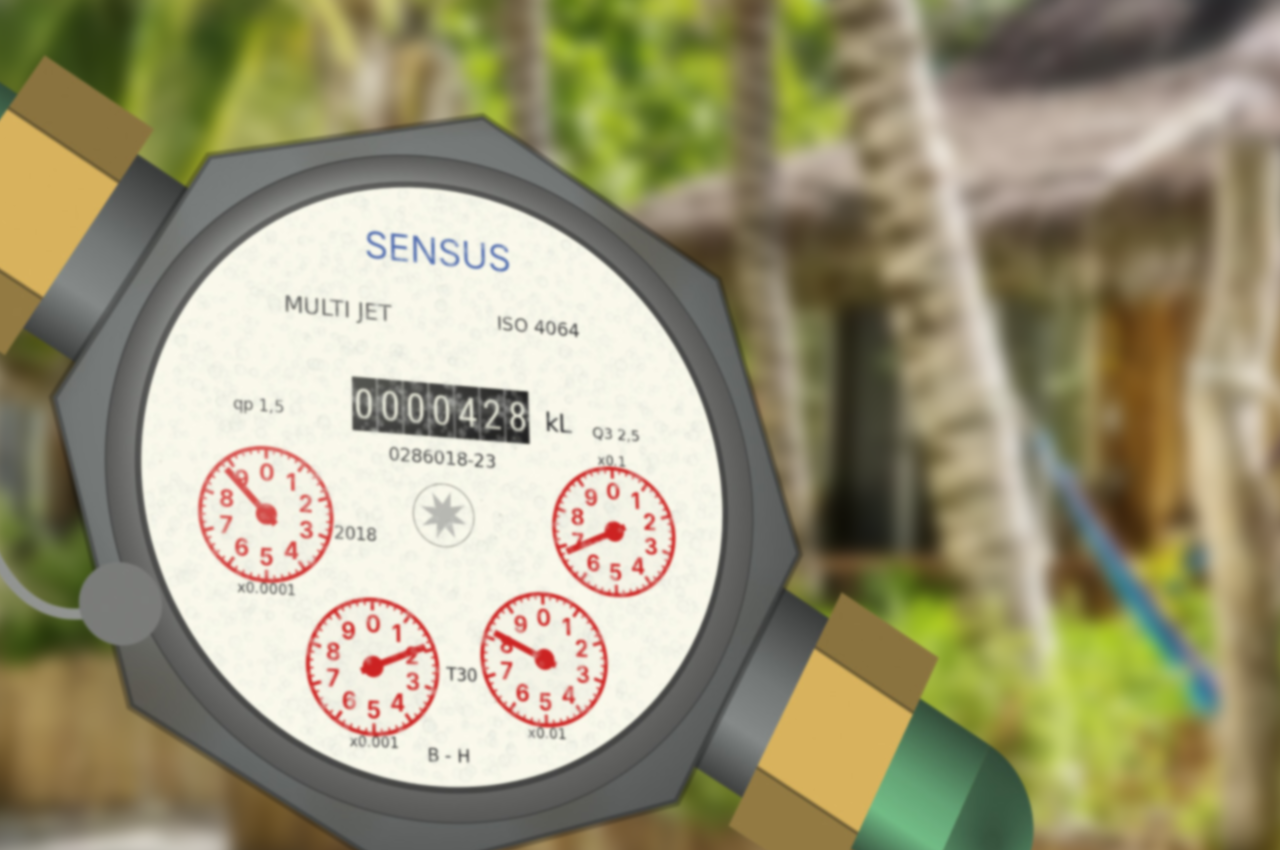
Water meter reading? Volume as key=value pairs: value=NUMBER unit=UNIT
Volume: value=428.6818 unit=kL
